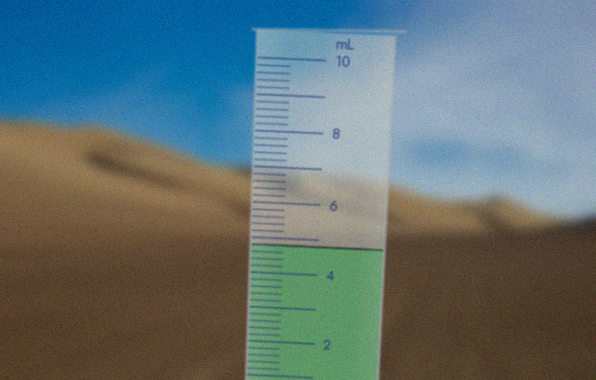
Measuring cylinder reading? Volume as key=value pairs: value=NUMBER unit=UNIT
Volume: value=4.8 unit=mL
